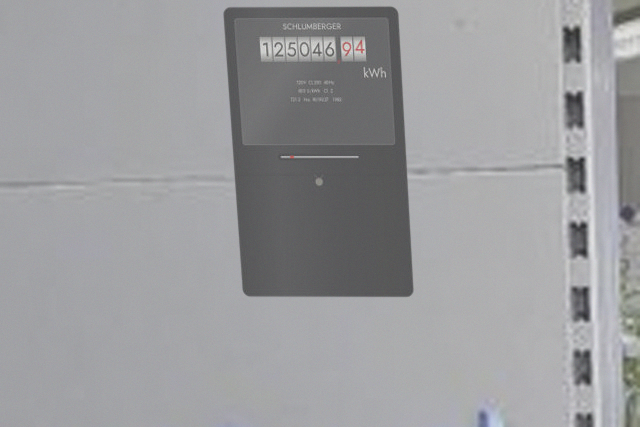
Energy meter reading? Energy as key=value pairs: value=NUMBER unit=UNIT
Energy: value=125046.94 unit=kWh
